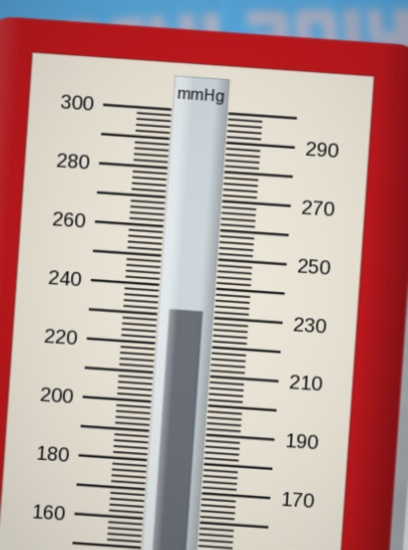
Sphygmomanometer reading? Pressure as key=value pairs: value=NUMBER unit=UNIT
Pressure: value=232 unit=mmHg
